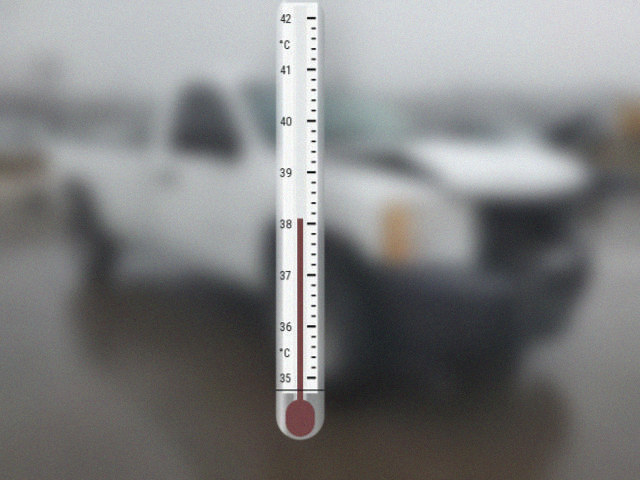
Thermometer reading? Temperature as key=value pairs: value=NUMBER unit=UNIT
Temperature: value=38.1 unit=°C
